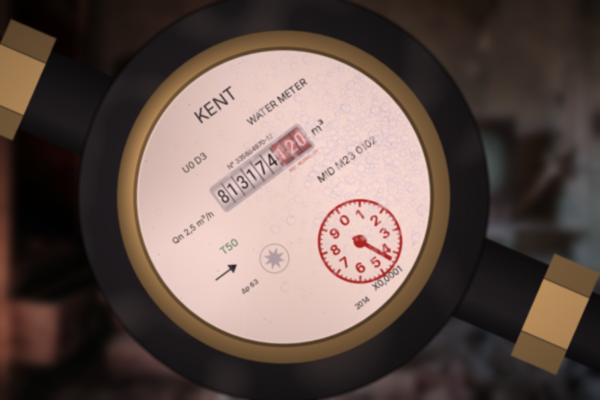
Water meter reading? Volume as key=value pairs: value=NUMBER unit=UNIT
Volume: value=813174.1204 unit=m³
